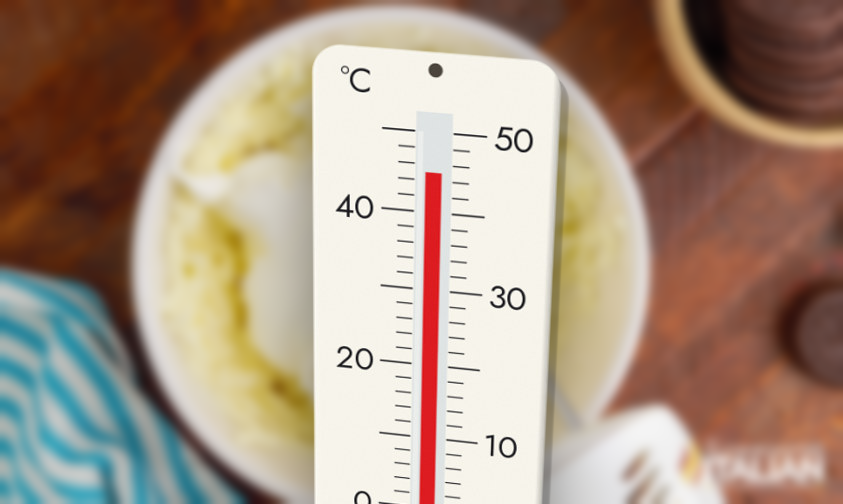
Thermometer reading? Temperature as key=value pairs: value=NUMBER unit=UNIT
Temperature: value=45 unit=°C
